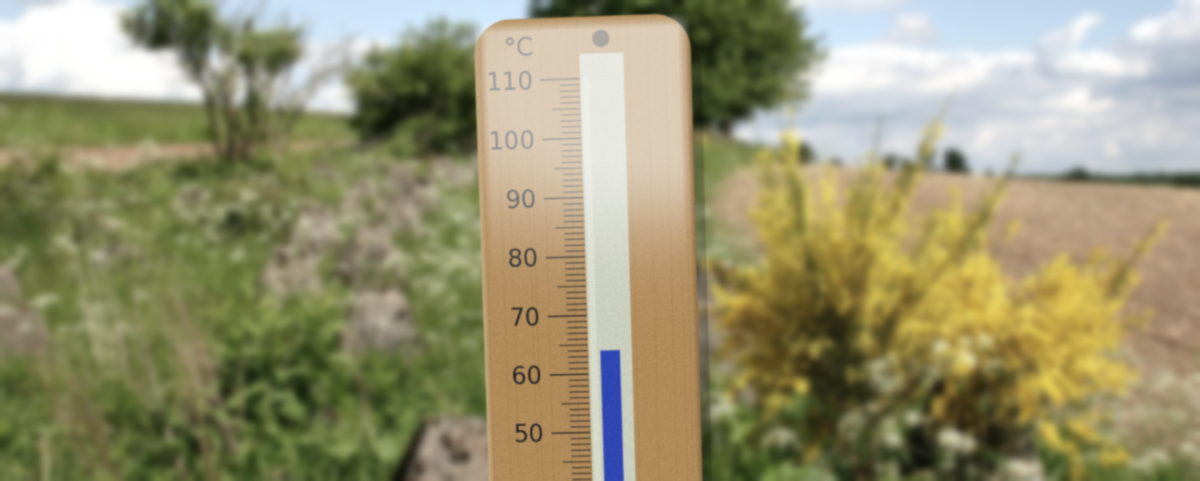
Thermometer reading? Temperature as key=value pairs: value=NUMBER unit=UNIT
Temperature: value=64 unit=°C
